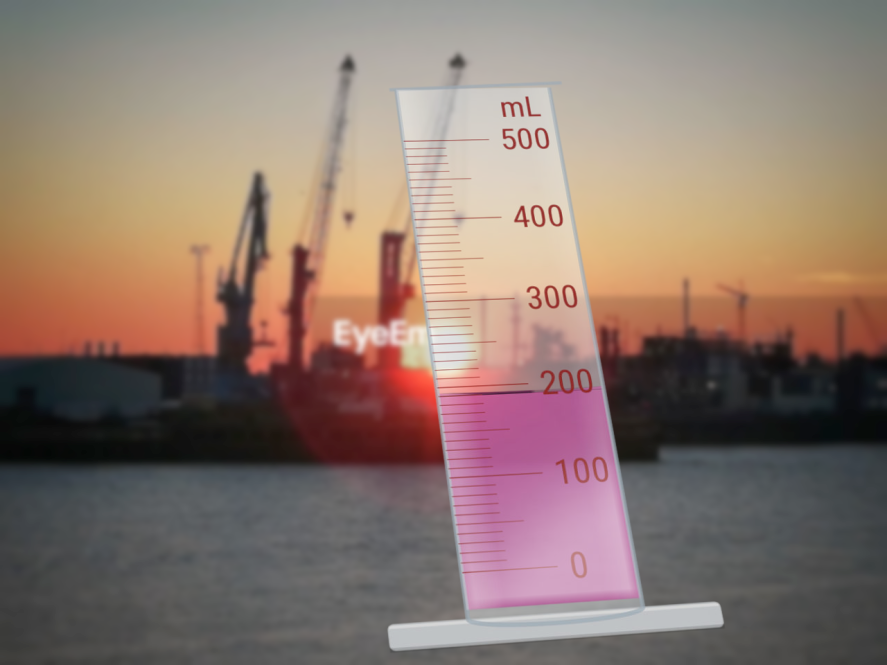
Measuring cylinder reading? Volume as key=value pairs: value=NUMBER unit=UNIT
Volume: value=190 unit=mL
